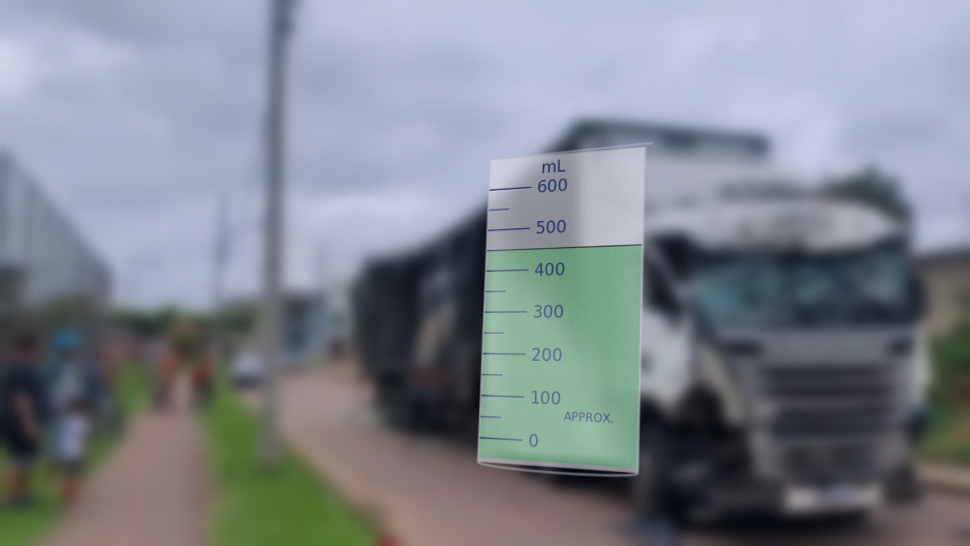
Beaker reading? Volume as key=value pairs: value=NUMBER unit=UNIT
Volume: value=450 unit=mL
